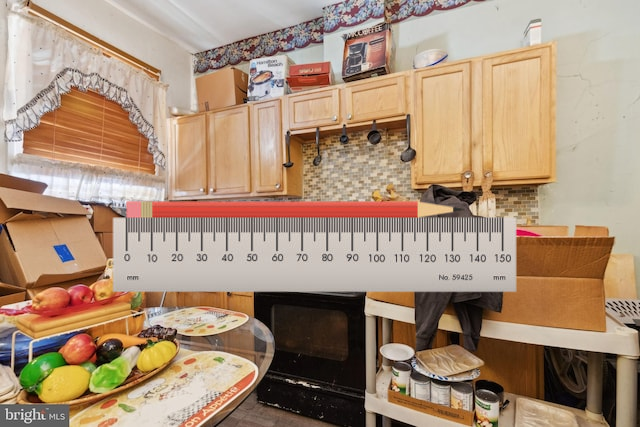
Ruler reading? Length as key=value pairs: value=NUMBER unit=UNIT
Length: value=135 unit=mm
